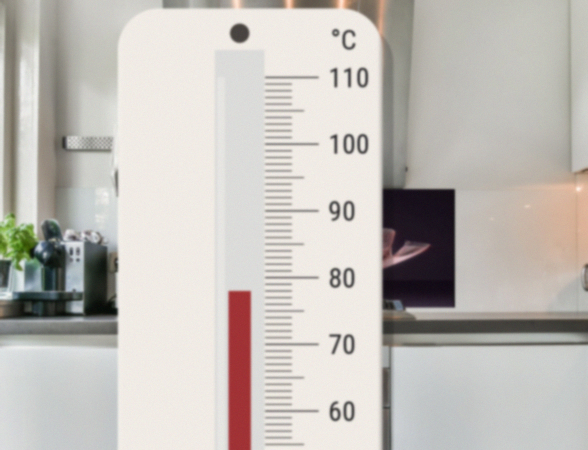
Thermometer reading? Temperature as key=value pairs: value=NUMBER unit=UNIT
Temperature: value=78 unit=°C
